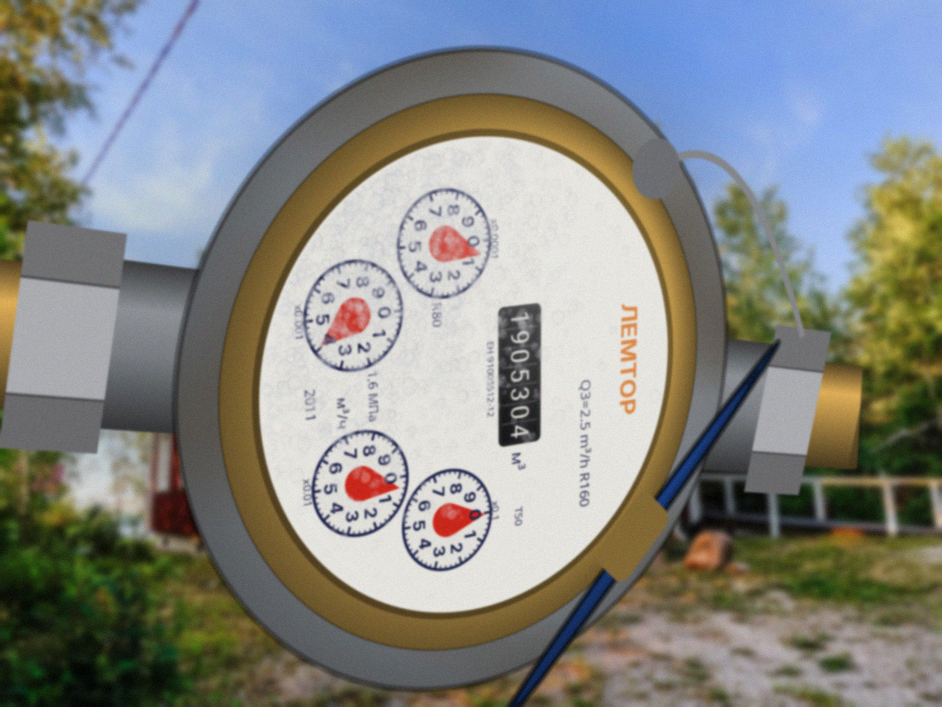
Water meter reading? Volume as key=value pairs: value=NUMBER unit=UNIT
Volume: value=1905304.0040 unit=m³
